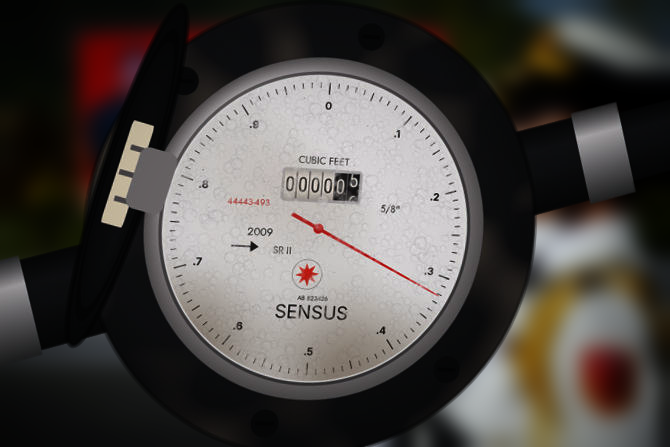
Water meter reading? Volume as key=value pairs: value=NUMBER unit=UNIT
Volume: value=5.32 unit=ft³
